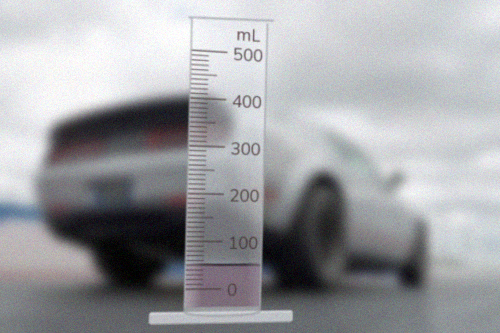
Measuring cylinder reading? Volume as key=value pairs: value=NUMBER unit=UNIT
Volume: value=50 unit=mL
